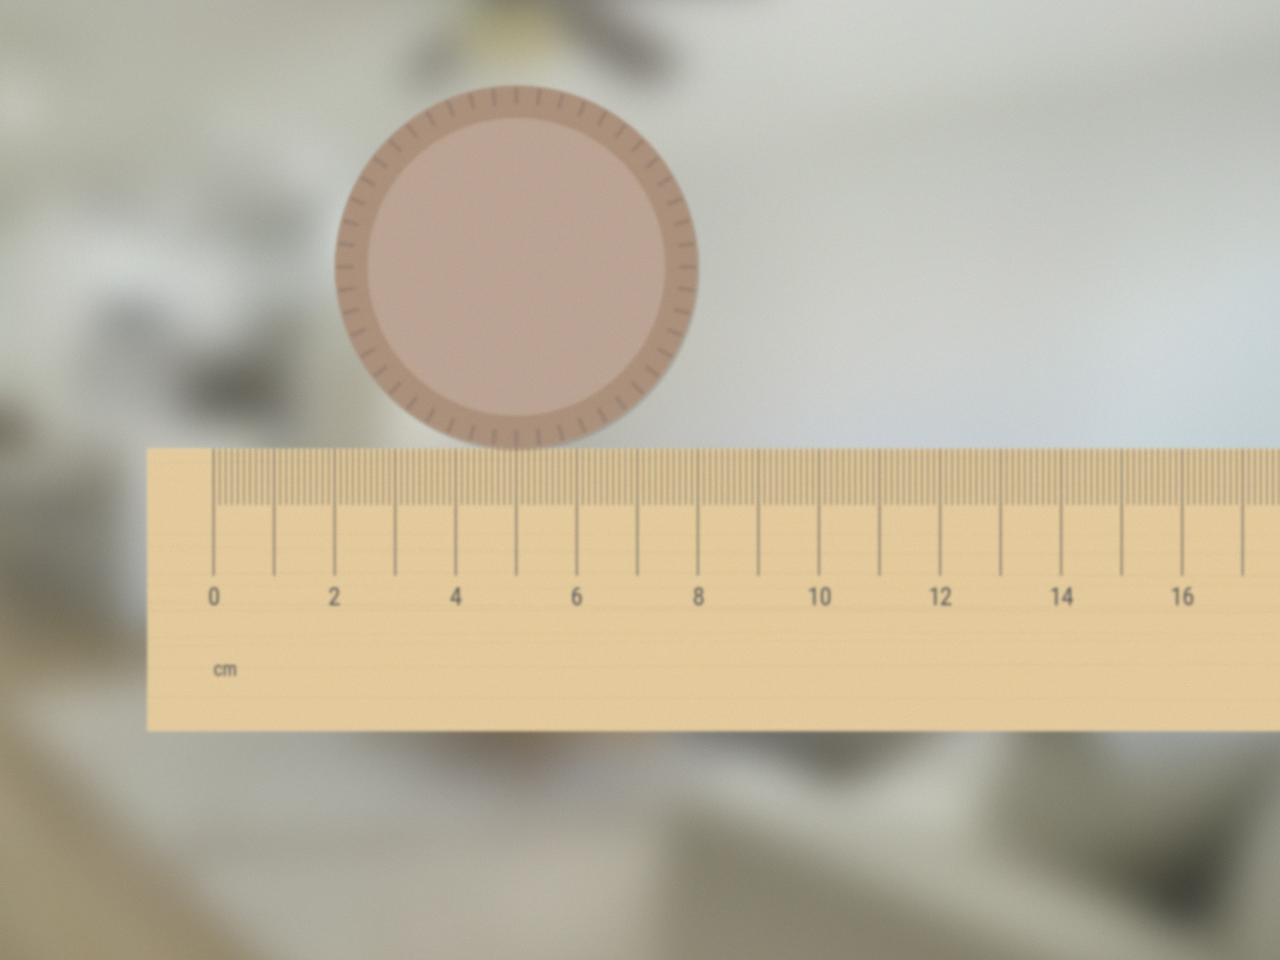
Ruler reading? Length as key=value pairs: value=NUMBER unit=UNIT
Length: value=6 unit=cm
